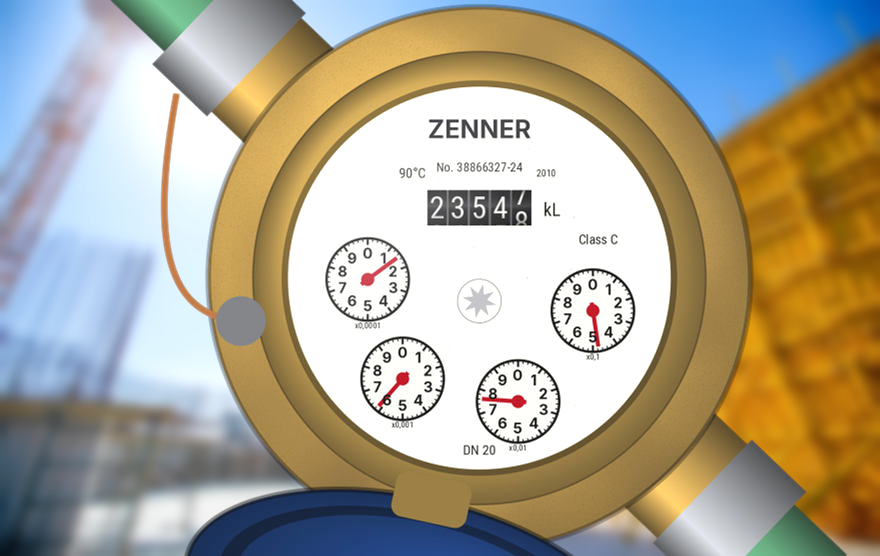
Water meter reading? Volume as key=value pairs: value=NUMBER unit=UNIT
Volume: value=23547.4761 unit=kL
